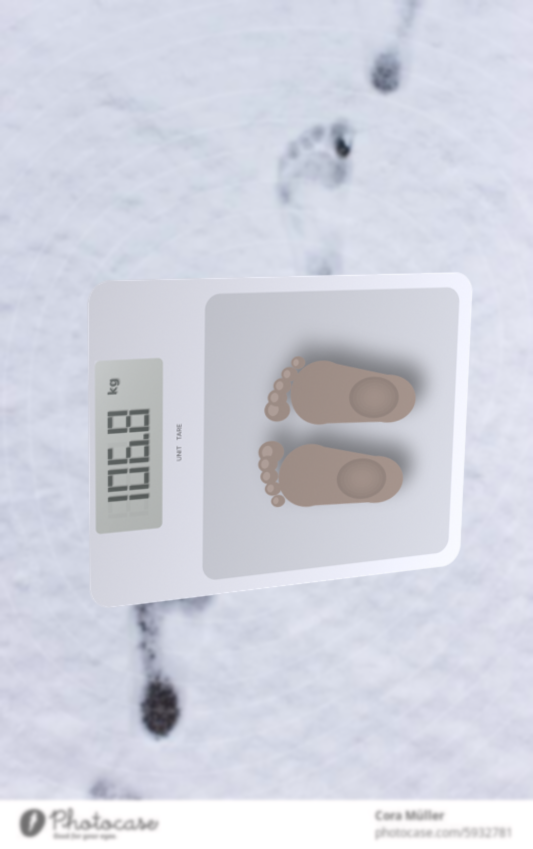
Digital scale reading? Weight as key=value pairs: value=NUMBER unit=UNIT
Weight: value=106.8 unit=kg
